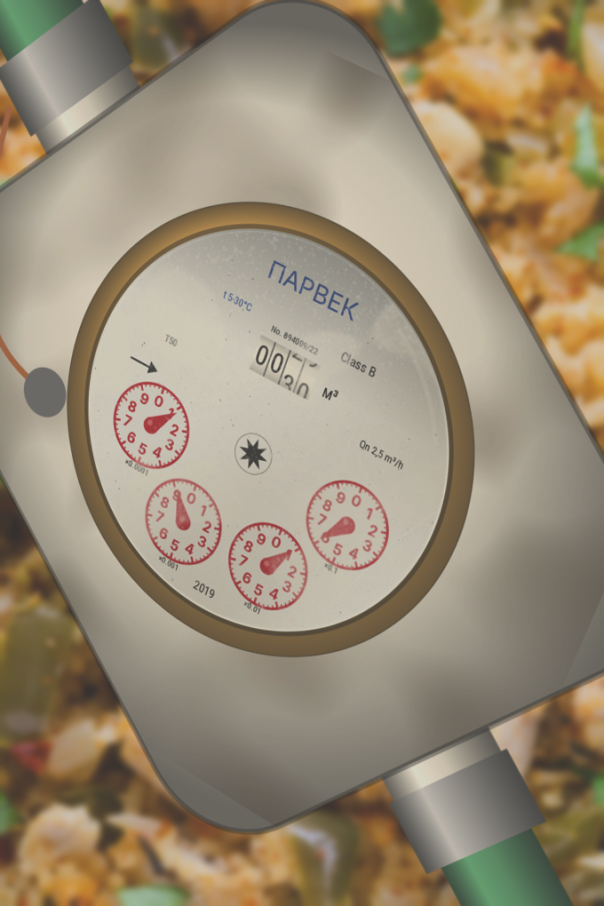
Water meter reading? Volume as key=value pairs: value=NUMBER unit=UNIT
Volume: value=29.6091 unit=m³
